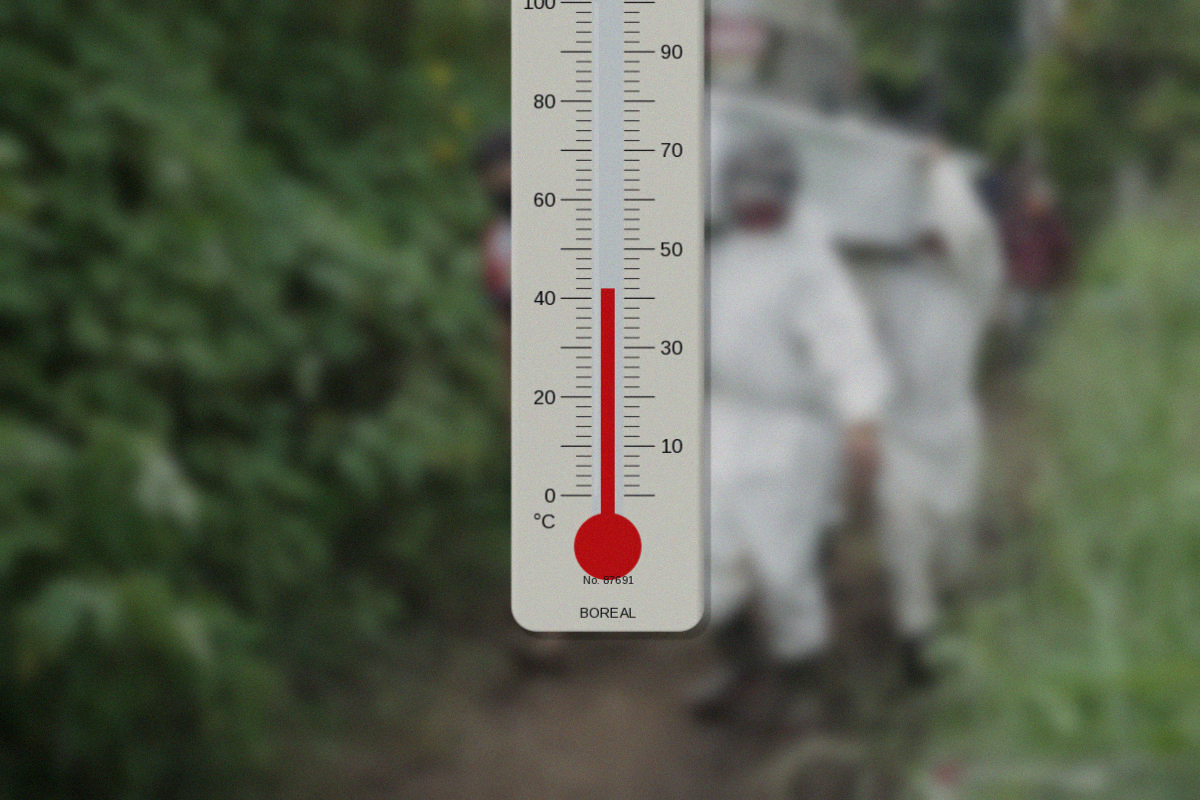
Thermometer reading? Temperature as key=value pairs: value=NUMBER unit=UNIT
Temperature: value=42 unit=°C
